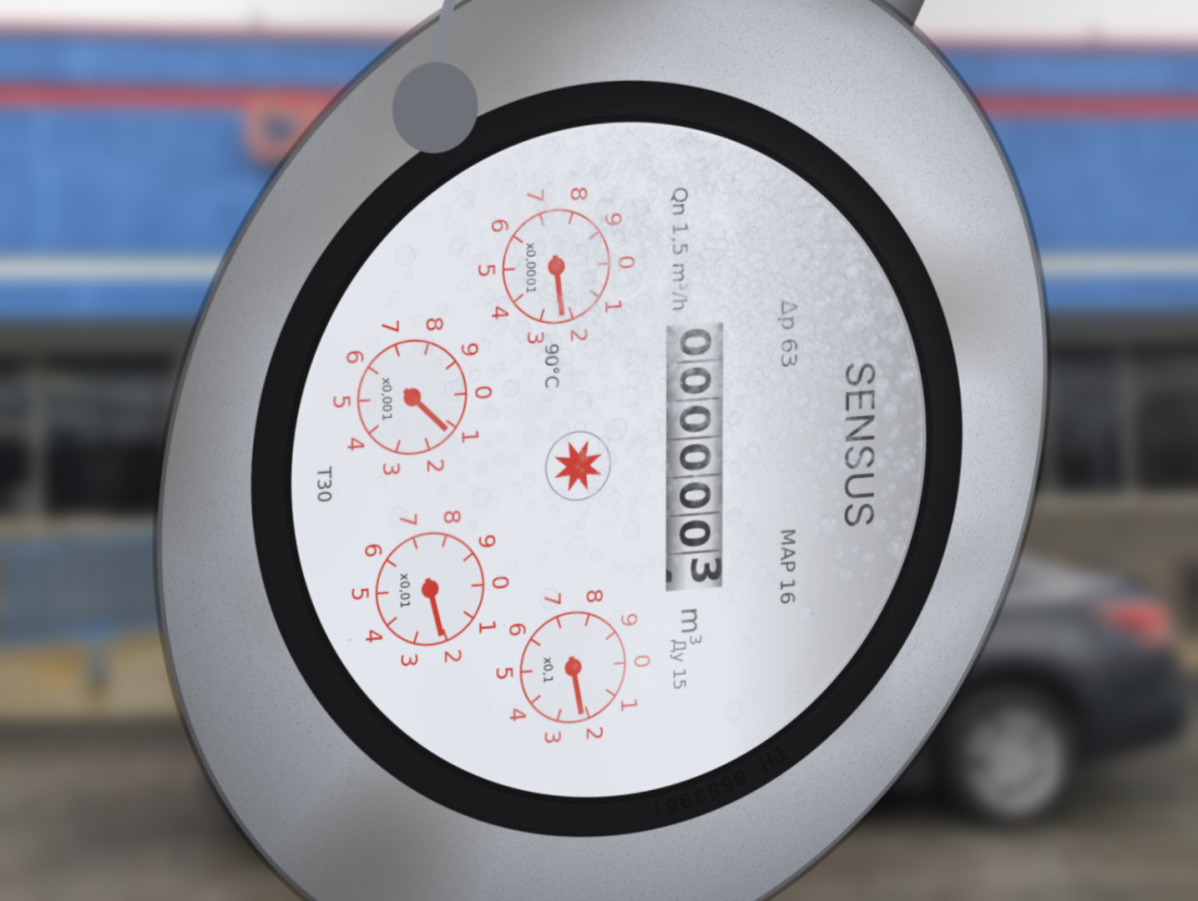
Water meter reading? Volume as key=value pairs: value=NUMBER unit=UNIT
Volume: value=3.2212 unit=m³
